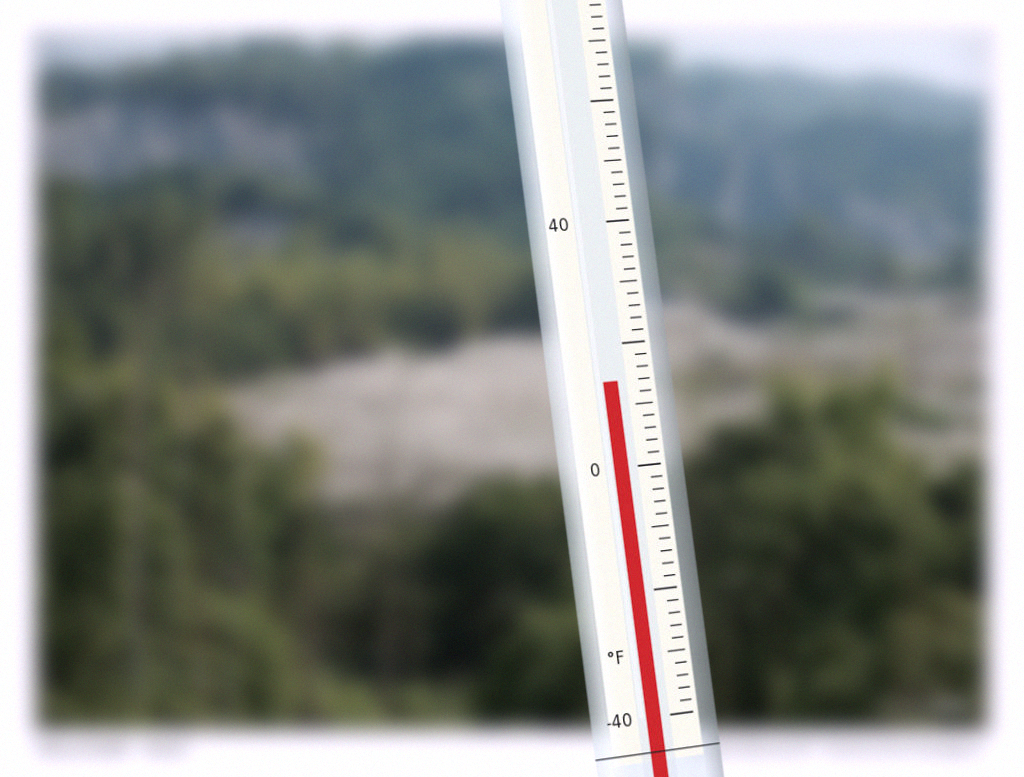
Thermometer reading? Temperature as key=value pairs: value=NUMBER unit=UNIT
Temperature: value=14 unit=°F
